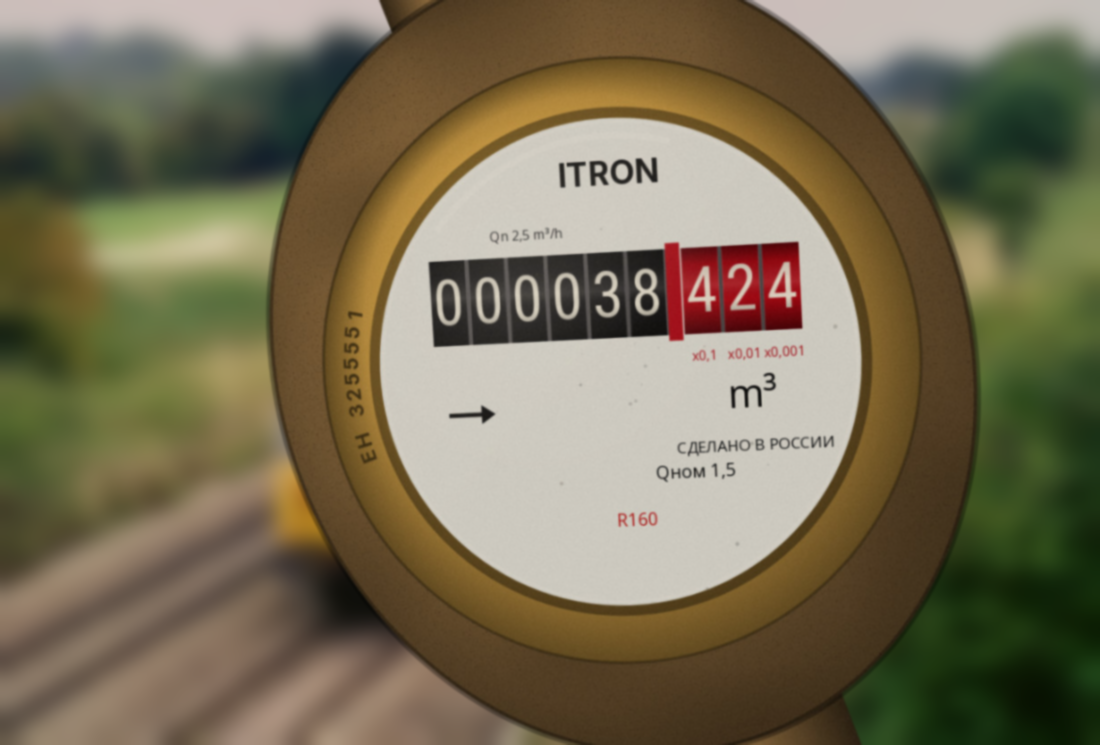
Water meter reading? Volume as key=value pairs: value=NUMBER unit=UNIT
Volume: value=38.424 unit=m³
